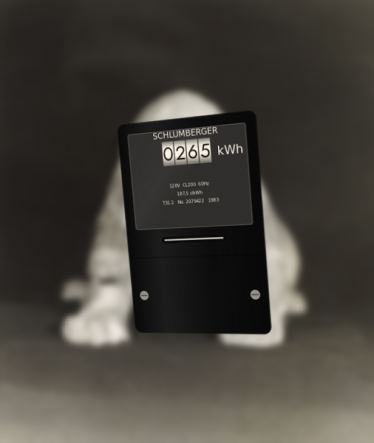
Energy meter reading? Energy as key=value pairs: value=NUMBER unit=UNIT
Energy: value=265 unit=kWh
